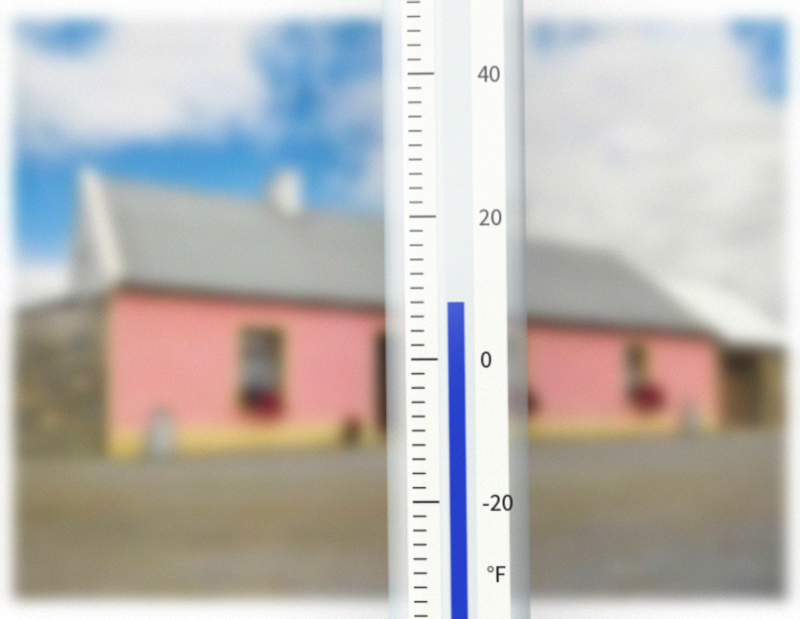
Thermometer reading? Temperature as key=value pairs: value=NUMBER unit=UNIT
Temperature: value=8 unit=°F
